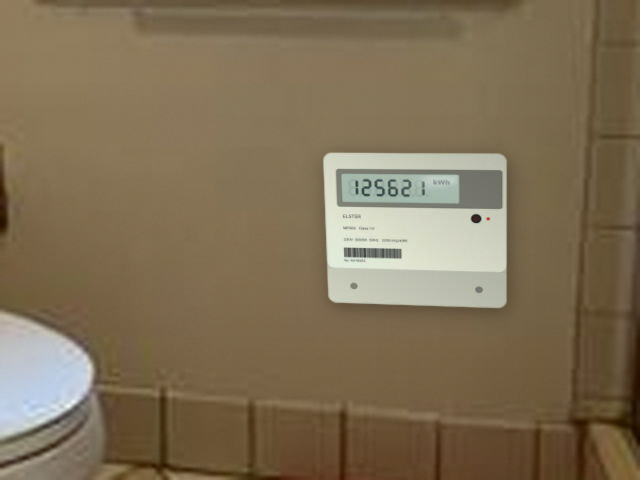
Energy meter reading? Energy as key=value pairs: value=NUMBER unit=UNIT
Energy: value=125621 unit=kWh
